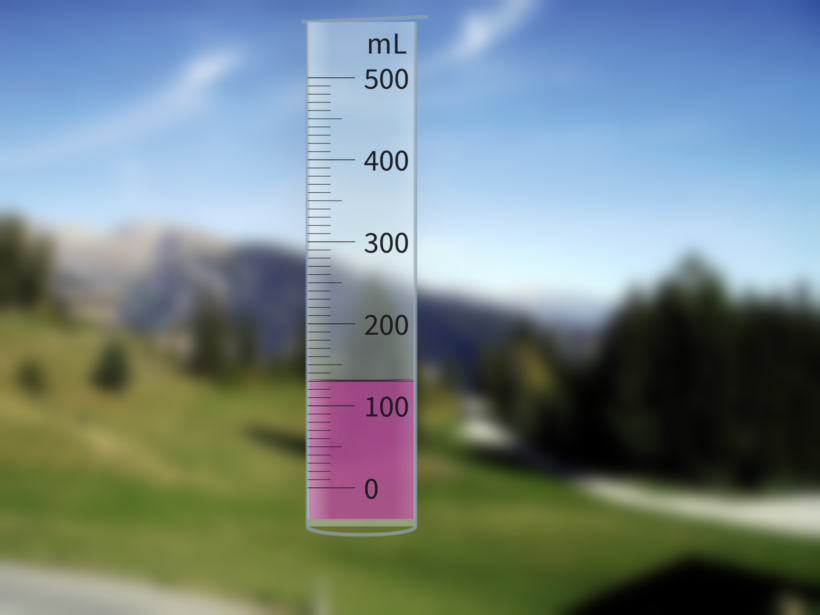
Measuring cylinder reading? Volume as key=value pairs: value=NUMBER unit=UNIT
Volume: value=130 unit=mL
